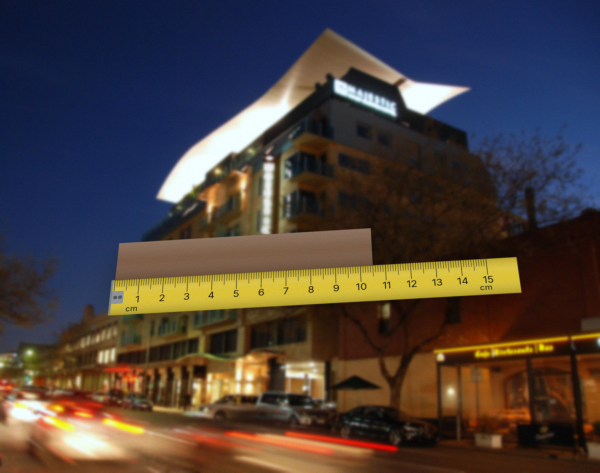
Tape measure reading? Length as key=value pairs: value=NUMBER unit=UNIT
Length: value=10.5 unit=cm
